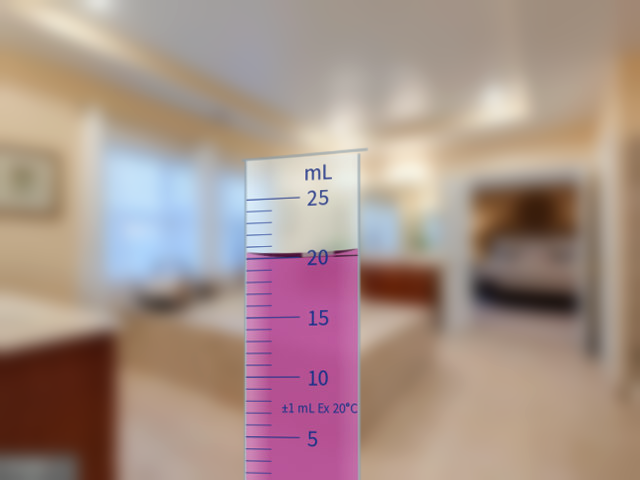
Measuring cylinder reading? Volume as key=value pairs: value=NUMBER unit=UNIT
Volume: value=20 unit=mL
